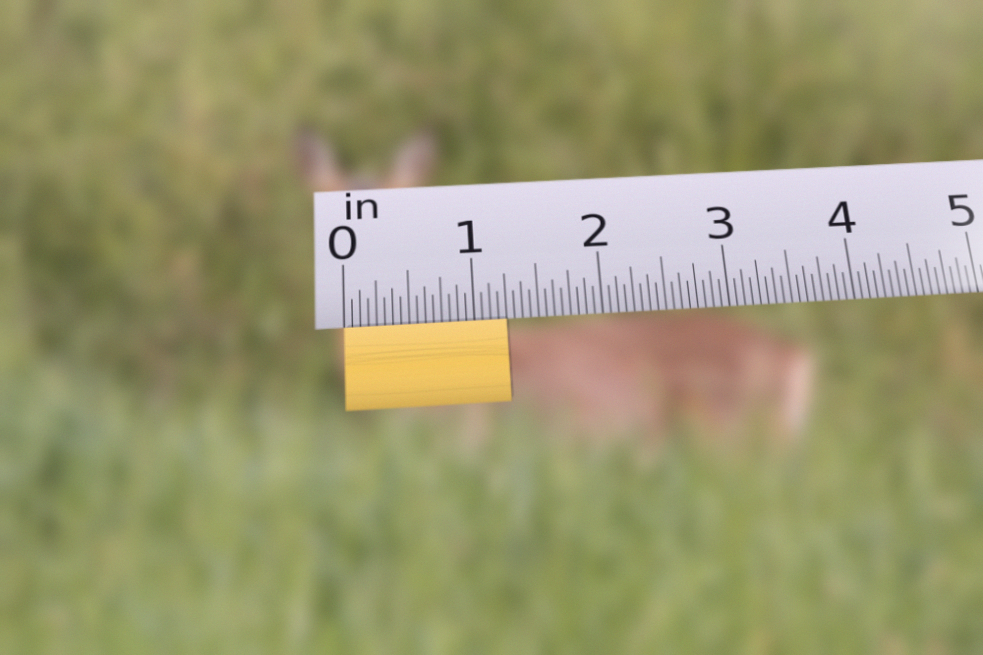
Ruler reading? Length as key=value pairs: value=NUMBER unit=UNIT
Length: value=1.25 unit=in
